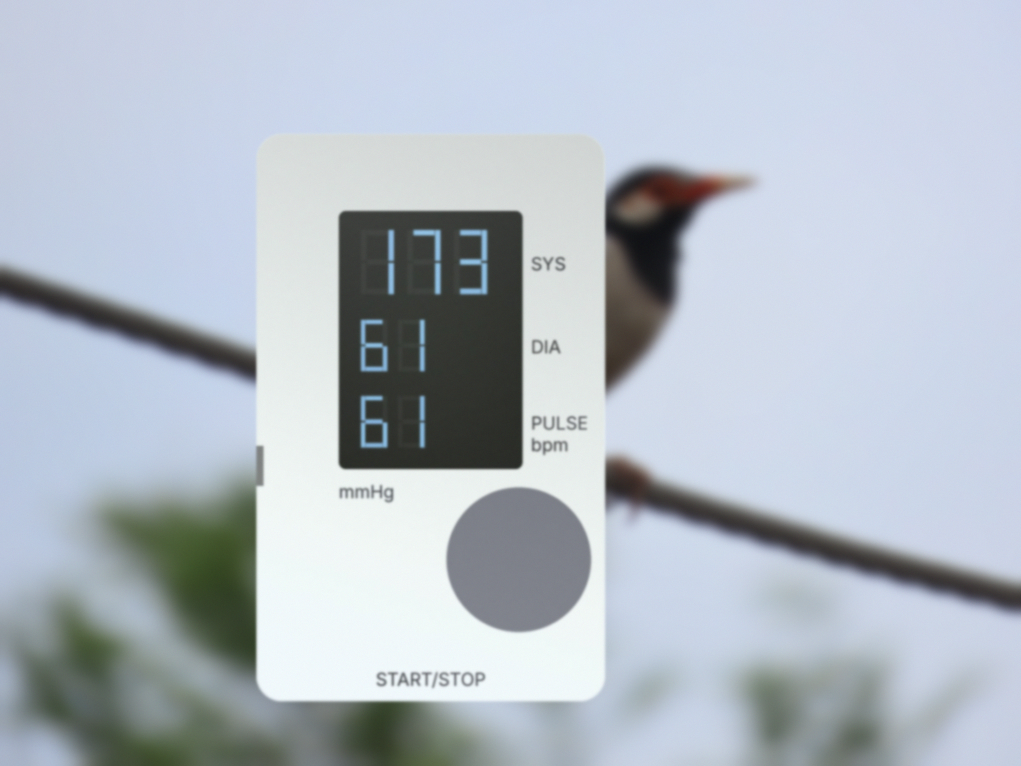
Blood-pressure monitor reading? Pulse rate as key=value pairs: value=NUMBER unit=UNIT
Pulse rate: value=61 unit=bpm
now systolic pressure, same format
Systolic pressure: value=173 unit=mmHg
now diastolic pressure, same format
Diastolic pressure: value=61 unit=mmHg
